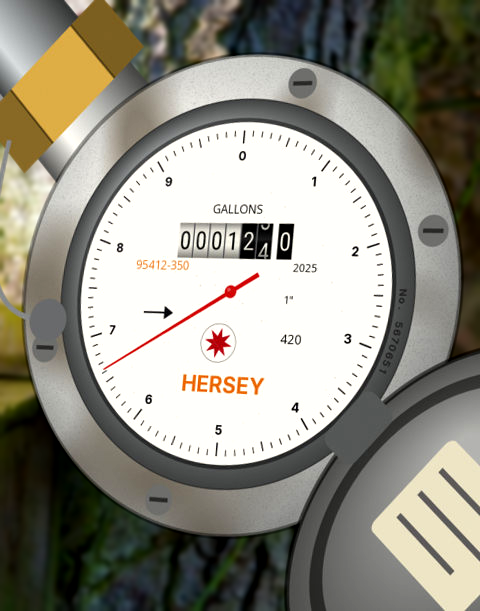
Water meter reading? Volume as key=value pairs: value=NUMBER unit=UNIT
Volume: value=1236.6 unit=gal
